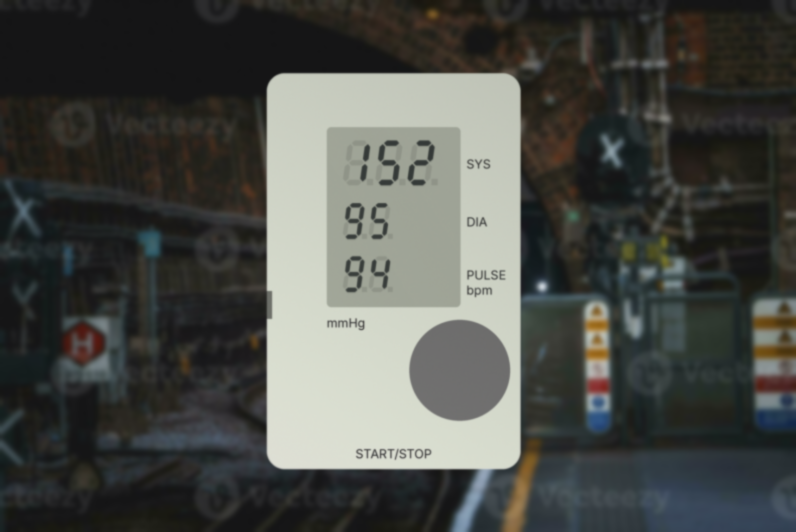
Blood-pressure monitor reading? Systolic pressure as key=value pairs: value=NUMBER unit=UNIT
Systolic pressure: value=152 unit=mmHg
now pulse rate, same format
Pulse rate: value=94 unit=bpm
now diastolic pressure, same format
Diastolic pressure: value=95 unit=mmHg
